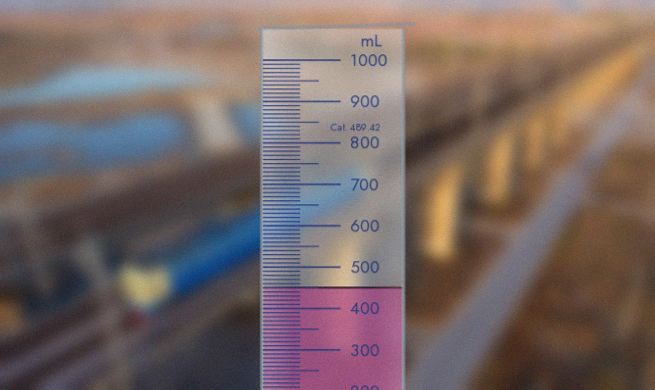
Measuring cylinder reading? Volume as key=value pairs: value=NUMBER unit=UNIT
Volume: value=450 unit=mL
